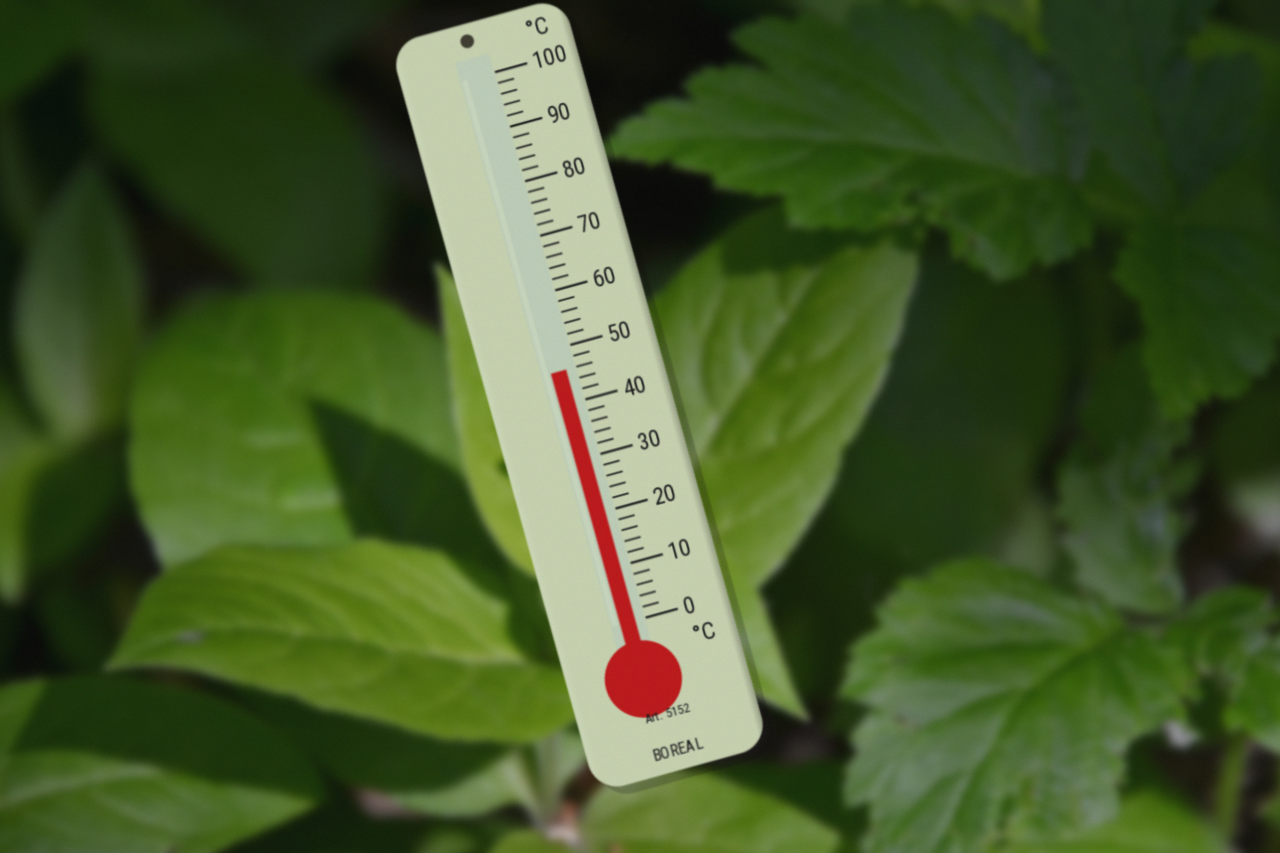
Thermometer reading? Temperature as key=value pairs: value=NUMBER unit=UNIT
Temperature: value=46 unit=°C
